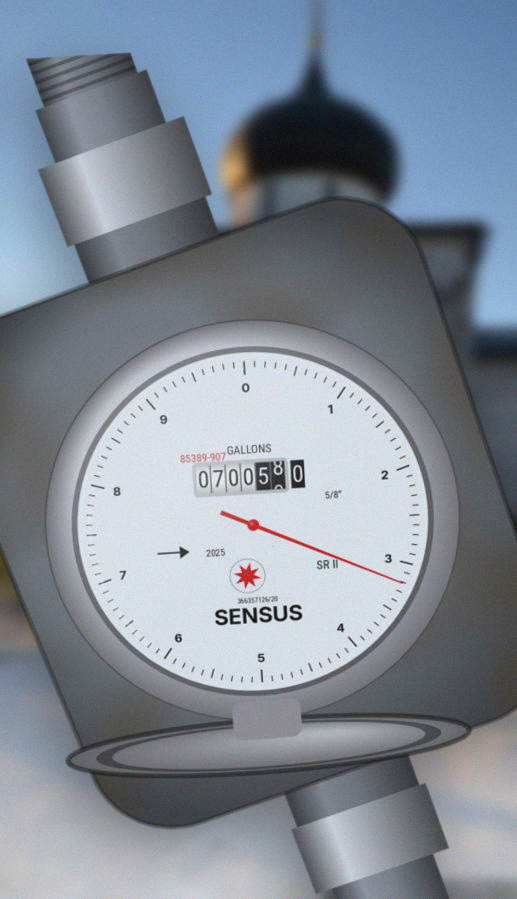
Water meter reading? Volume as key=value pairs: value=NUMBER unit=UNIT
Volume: value=700583.2 unit=gal
